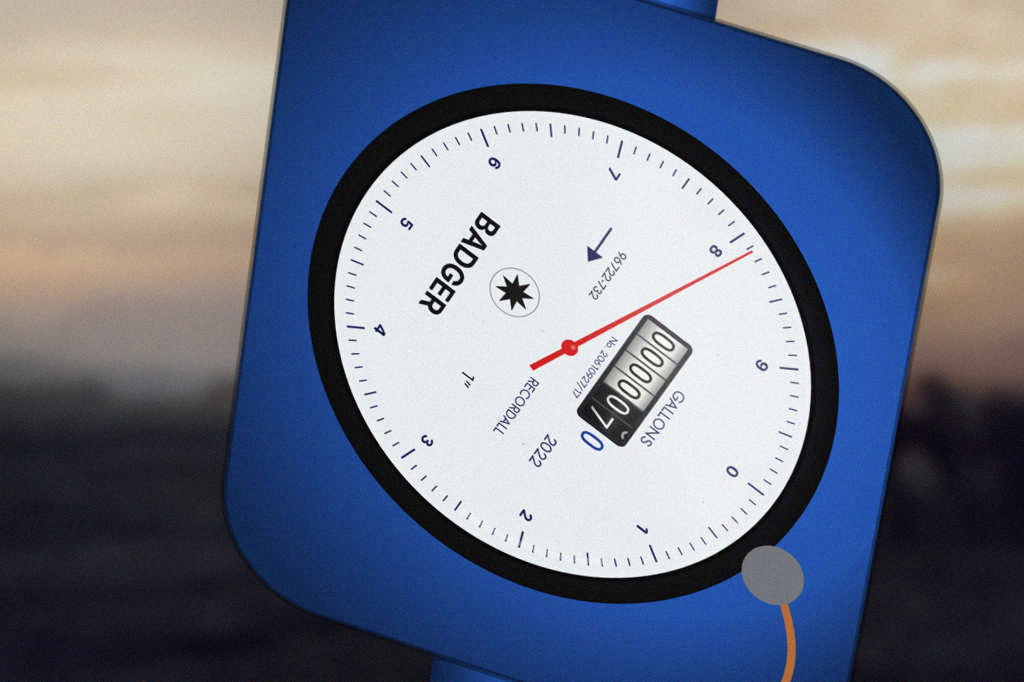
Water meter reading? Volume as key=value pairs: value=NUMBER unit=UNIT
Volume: value=68.1 unit=gal
